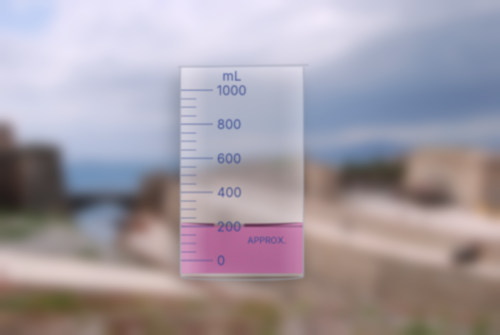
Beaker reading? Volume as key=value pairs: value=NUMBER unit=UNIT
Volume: value=200 unit=mL
